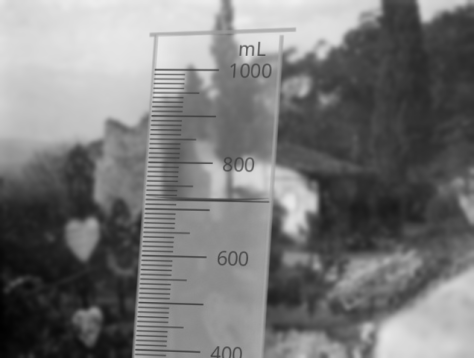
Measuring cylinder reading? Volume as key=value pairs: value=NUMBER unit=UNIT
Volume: value=720 unit=mL
